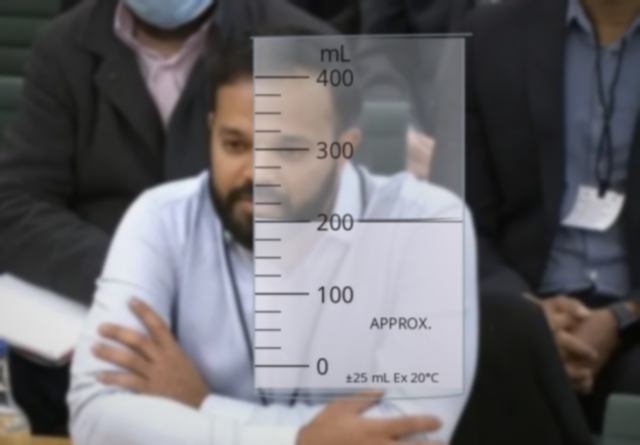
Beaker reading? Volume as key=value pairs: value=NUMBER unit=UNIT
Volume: value=200 unit=mL
